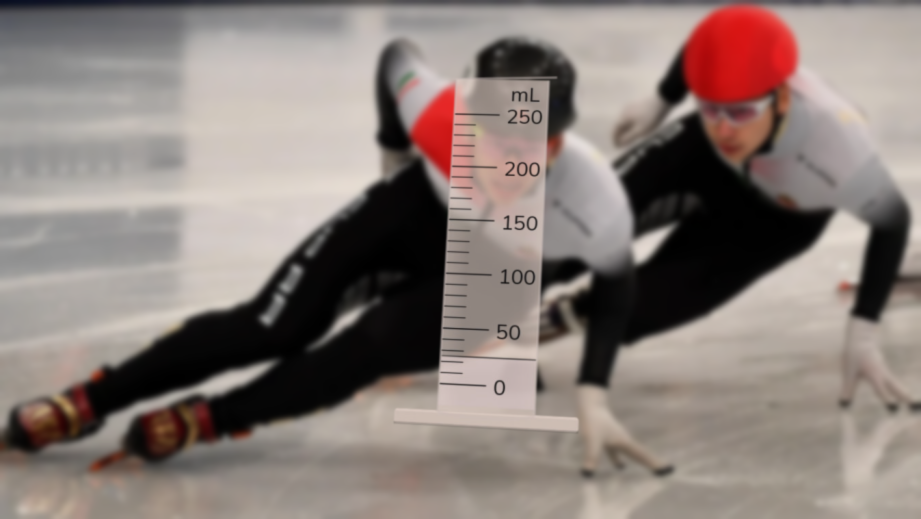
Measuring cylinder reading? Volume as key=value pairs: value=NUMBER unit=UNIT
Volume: value=25 unit=mL
